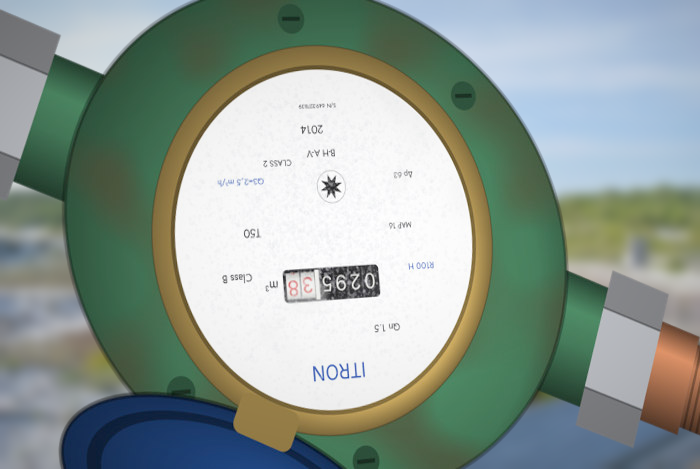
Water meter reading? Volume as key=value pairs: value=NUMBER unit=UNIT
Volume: value=295.38 unit=m³
